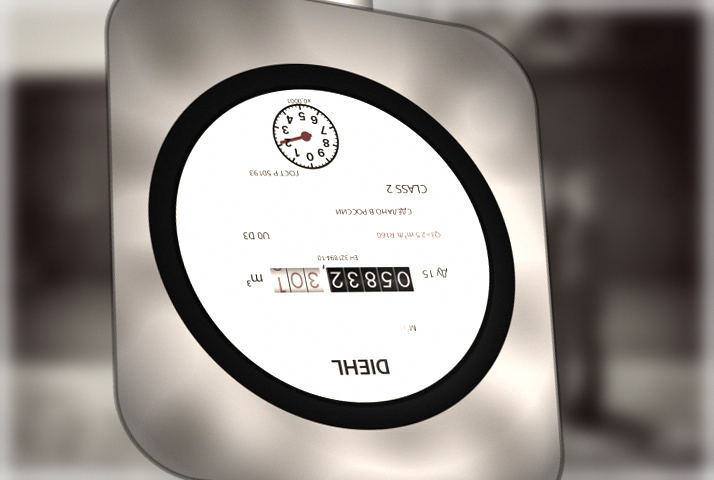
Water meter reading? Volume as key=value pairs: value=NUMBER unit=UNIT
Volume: value=5832.3012 unit=m³
